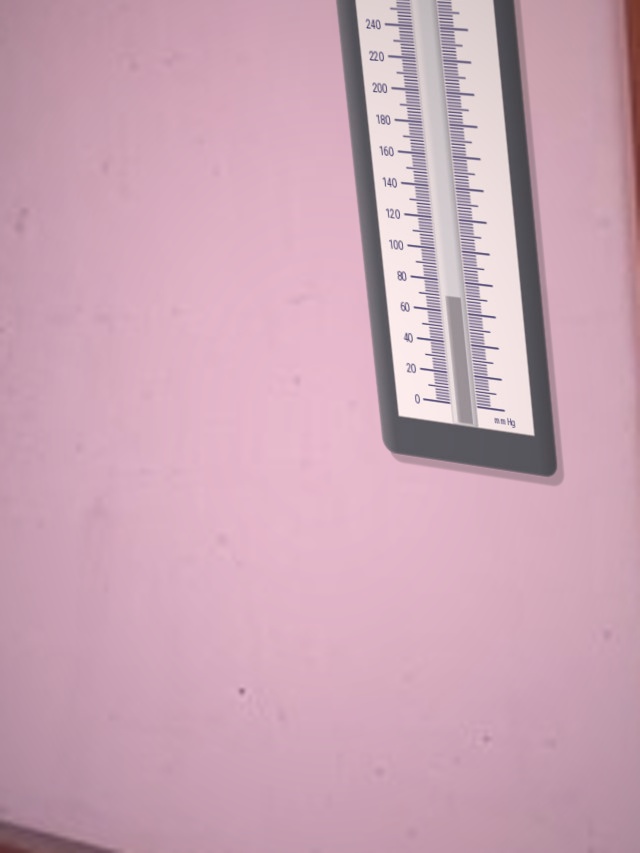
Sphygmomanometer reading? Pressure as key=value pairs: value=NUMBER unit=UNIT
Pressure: value=70 unit=mmHg
